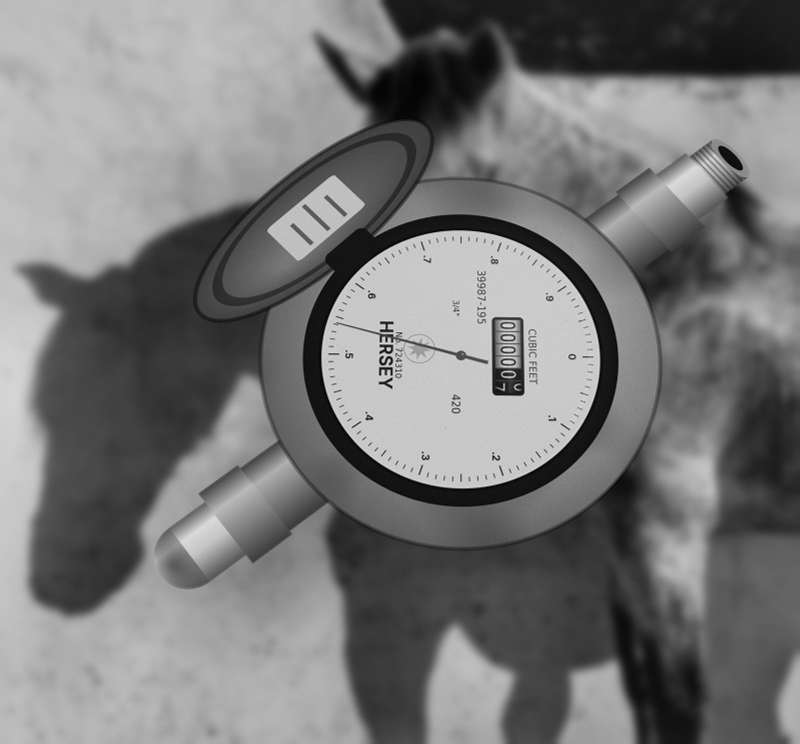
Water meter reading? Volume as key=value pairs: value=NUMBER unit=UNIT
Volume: value=6.54 unit=ft³
